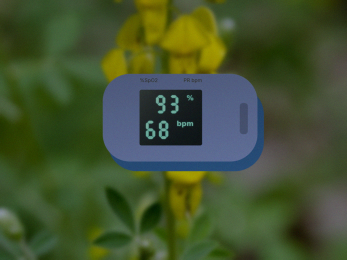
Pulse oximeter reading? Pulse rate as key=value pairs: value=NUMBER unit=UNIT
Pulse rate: value=68 unit=bpm
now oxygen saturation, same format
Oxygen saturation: value=93 unit=%
